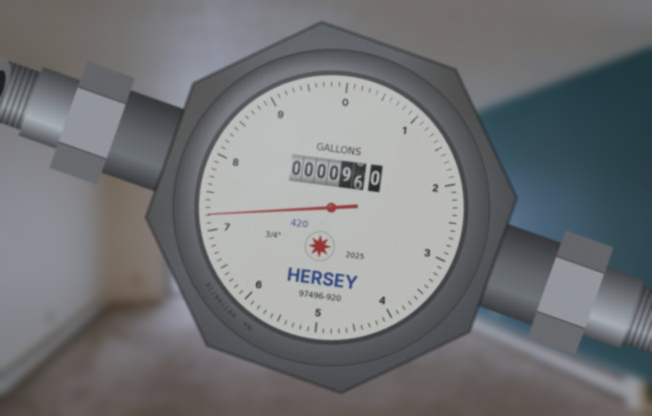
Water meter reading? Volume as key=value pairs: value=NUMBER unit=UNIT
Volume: value=957.2 unit=gal
